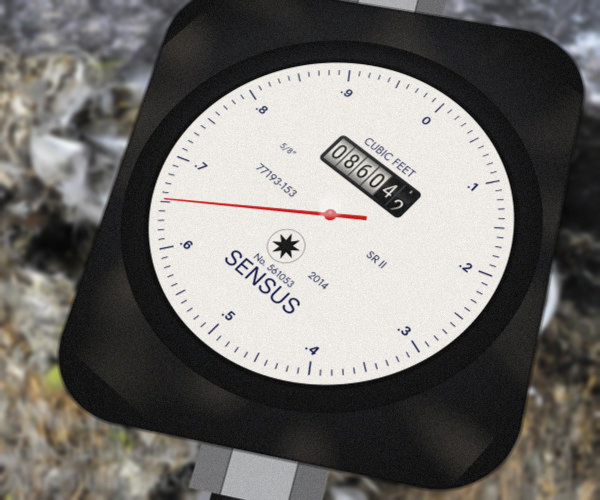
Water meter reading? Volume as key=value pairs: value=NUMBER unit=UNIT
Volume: value=86041.65 unit=ft³
